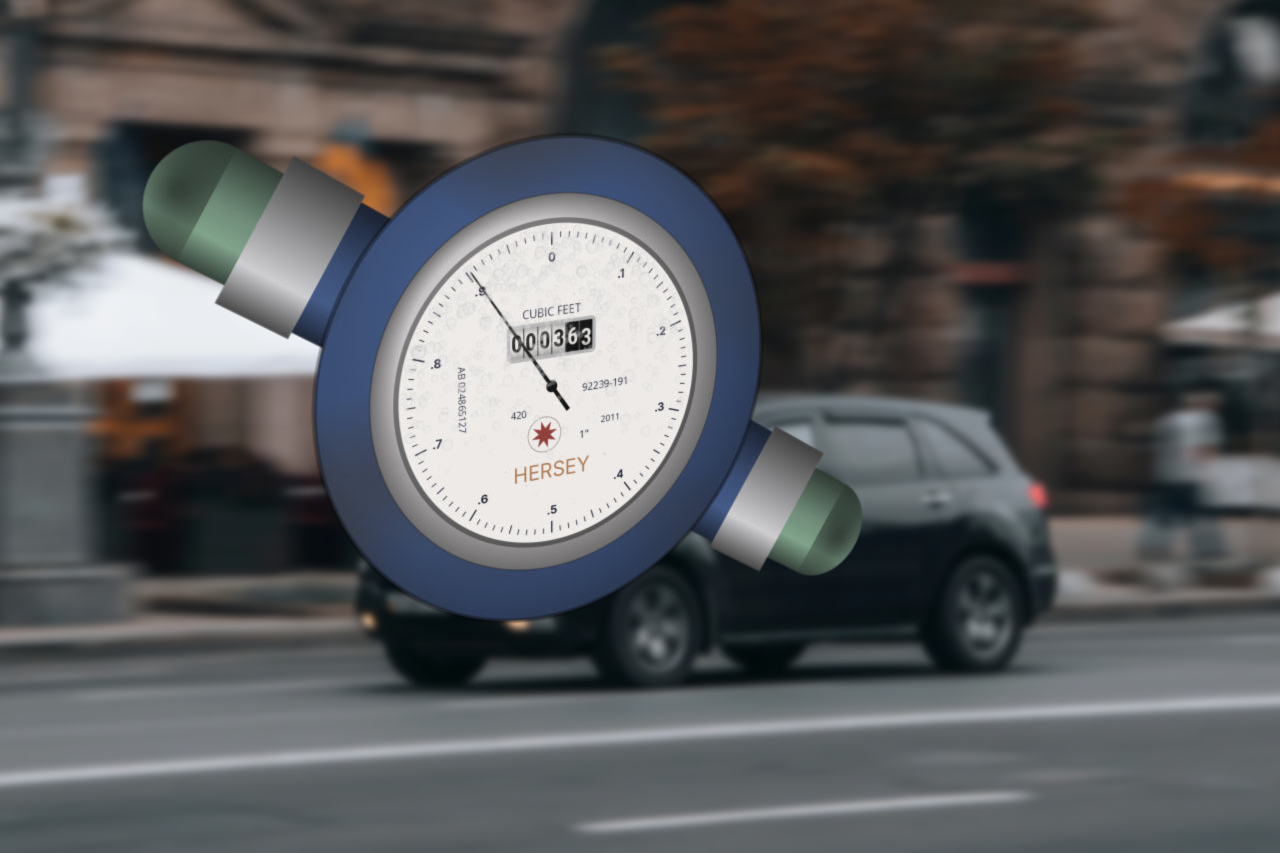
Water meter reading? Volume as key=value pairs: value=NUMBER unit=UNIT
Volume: value=362.90 unit=ft³
